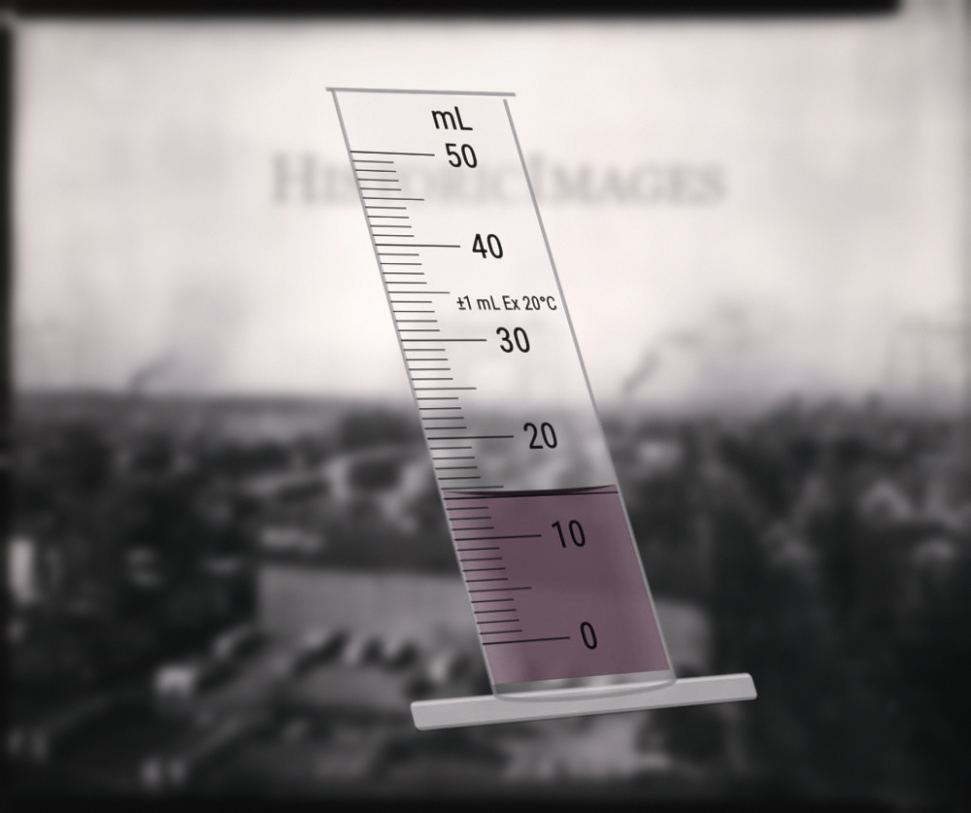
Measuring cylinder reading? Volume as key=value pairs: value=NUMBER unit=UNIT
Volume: value=14 unit=mL
